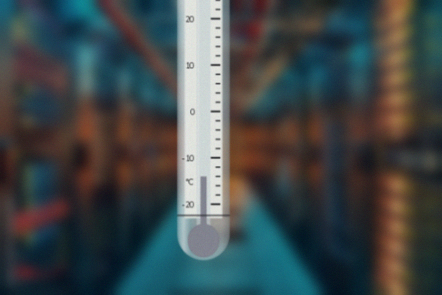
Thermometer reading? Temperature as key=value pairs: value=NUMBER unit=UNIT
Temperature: value=-14 unit=°C
